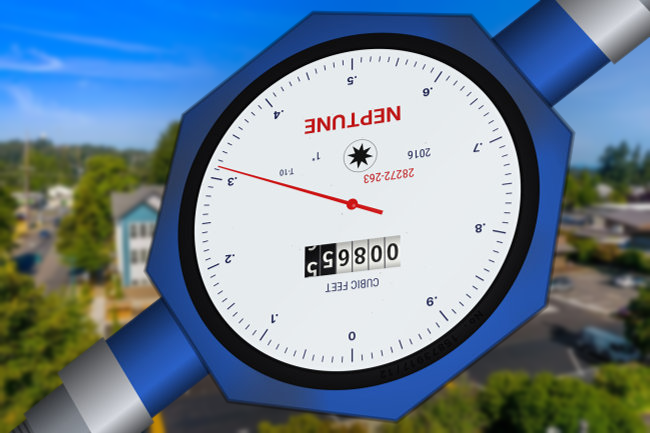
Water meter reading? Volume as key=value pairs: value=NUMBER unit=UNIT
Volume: value=8655.31 unit=ft³
